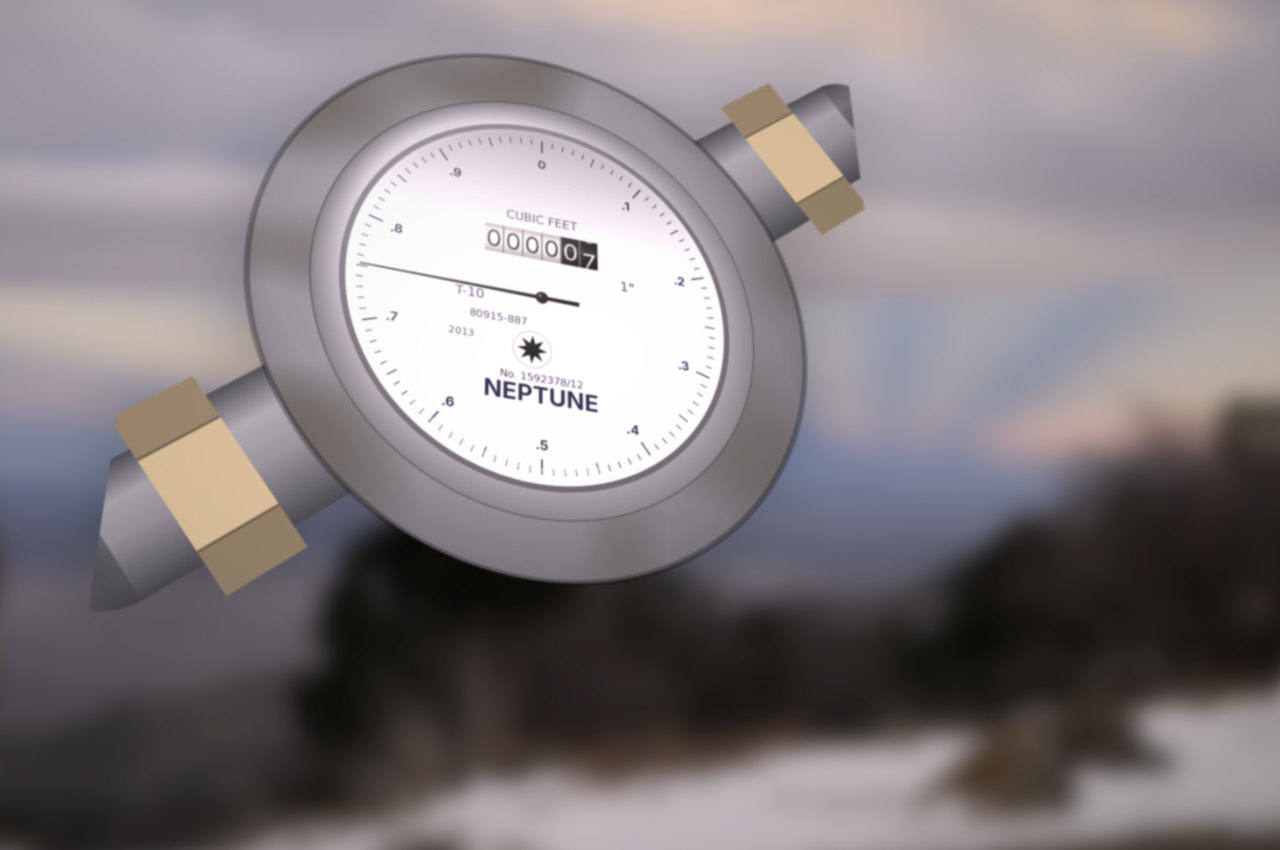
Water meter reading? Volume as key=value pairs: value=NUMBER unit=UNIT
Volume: value=6.75 unit=ft³
